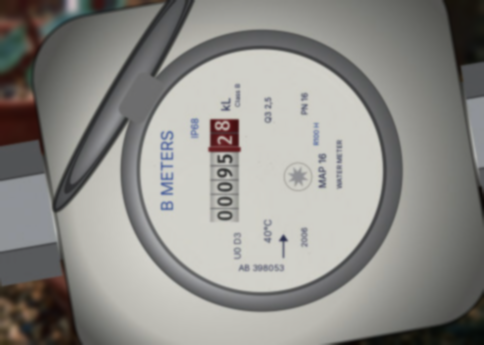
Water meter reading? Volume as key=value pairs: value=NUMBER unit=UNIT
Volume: value=95.28 unit=kL
